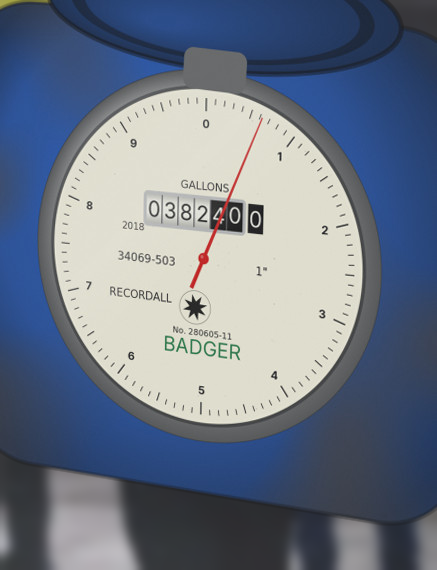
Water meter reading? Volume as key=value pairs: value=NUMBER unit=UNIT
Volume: value=382400.6 unit=gal
